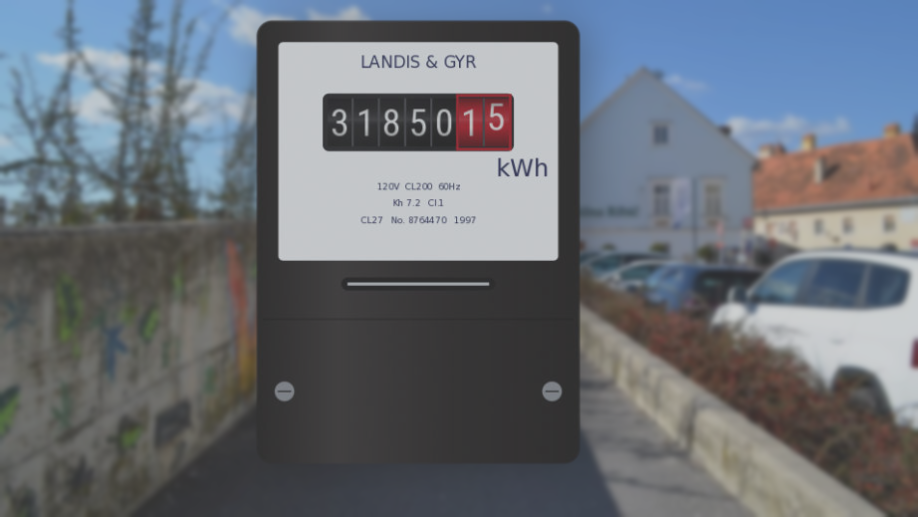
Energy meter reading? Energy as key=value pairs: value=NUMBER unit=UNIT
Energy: value=31850.15 unit=kWh
